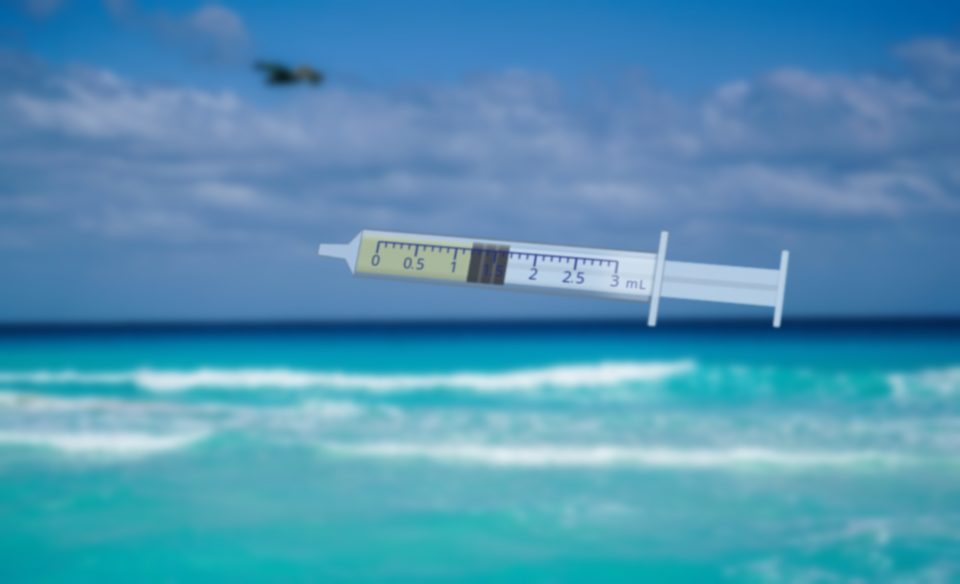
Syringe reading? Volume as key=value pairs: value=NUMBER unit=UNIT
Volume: value=1.2 unit=mL
